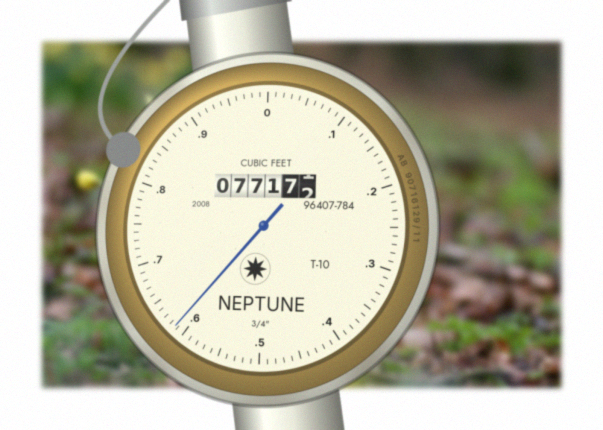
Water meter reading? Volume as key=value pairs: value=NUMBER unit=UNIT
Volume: value=77171.61 unit=ft³
